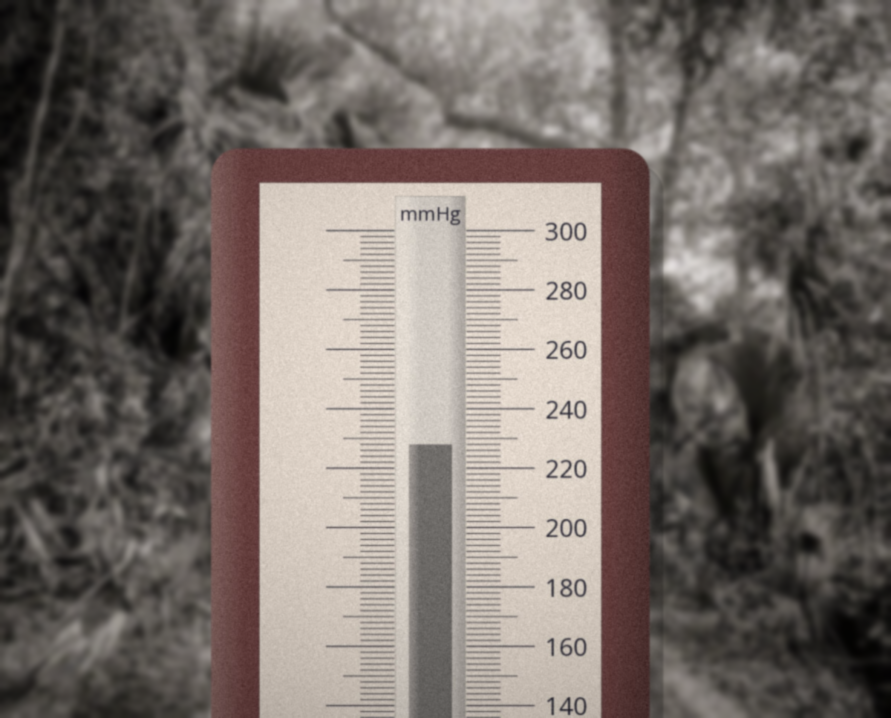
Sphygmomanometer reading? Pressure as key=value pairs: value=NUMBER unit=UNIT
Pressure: value=228 unit=mmHg
